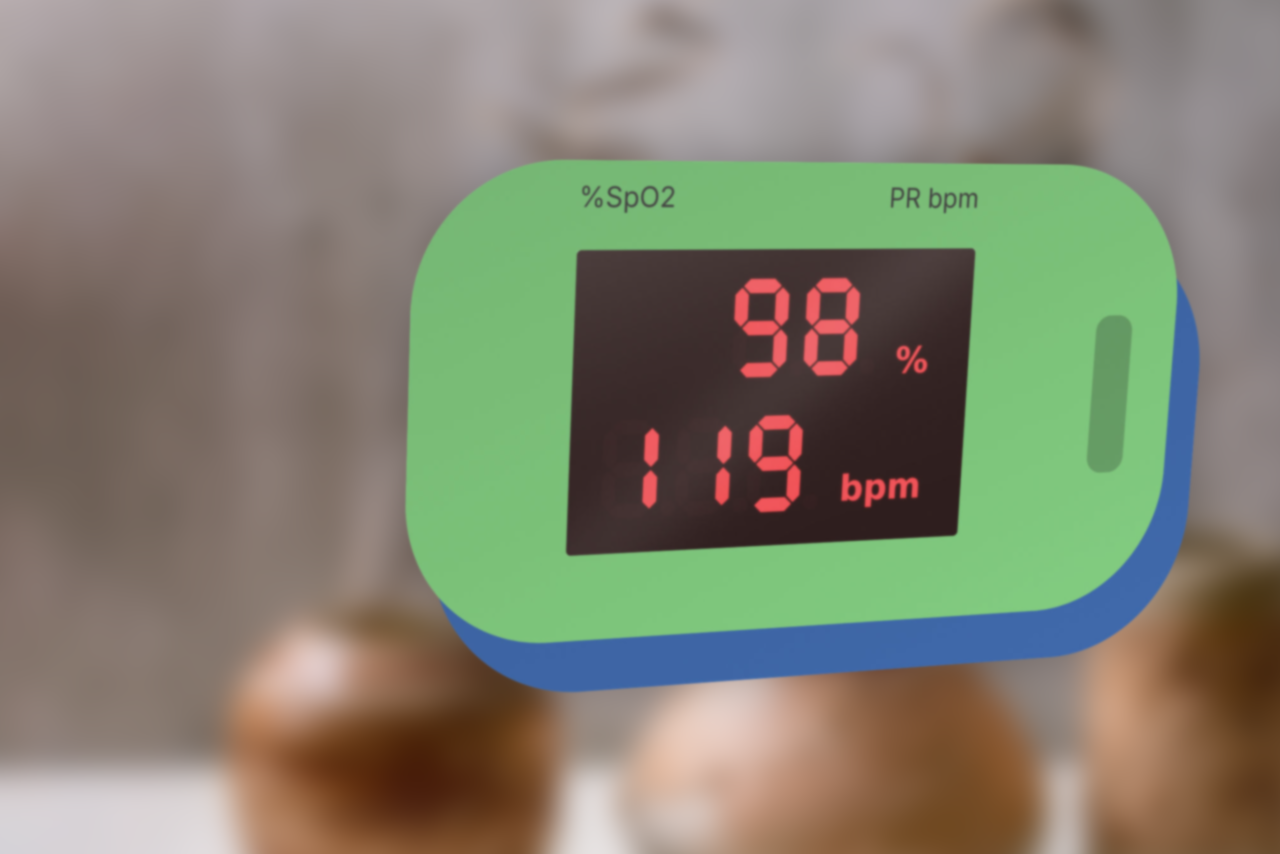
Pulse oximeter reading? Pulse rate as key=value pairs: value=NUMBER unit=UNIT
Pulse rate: value=119 unit=bpm
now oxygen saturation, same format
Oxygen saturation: value=98 unit=%
